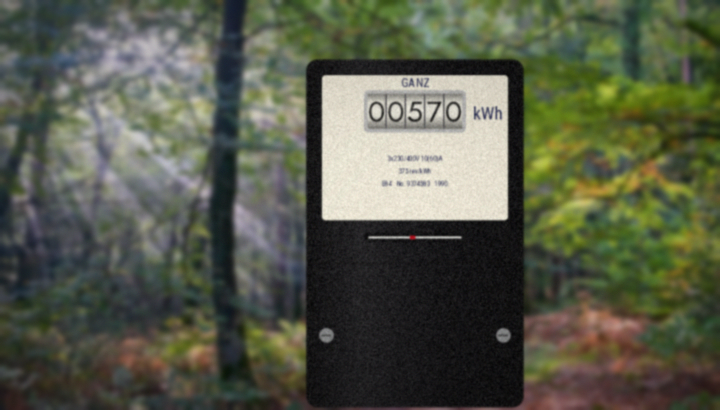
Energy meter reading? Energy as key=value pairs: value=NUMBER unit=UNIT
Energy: value=570 unit=kWh
